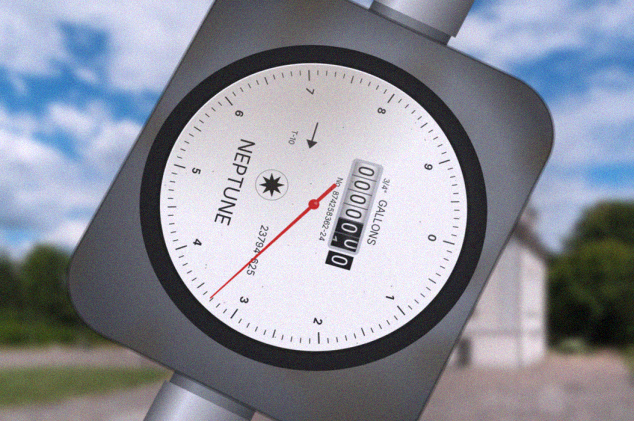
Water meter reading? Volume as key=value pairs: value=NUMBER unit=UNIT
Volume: value=3.3 unit=gal
